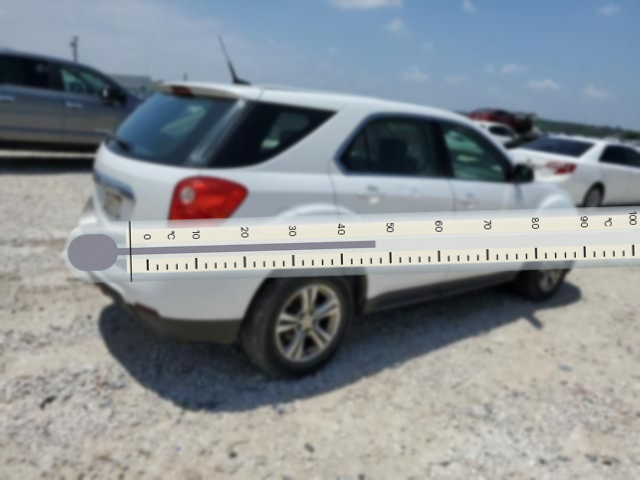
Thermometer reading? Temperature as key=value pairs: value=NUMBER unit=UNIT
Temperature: value=47 unit=°C
